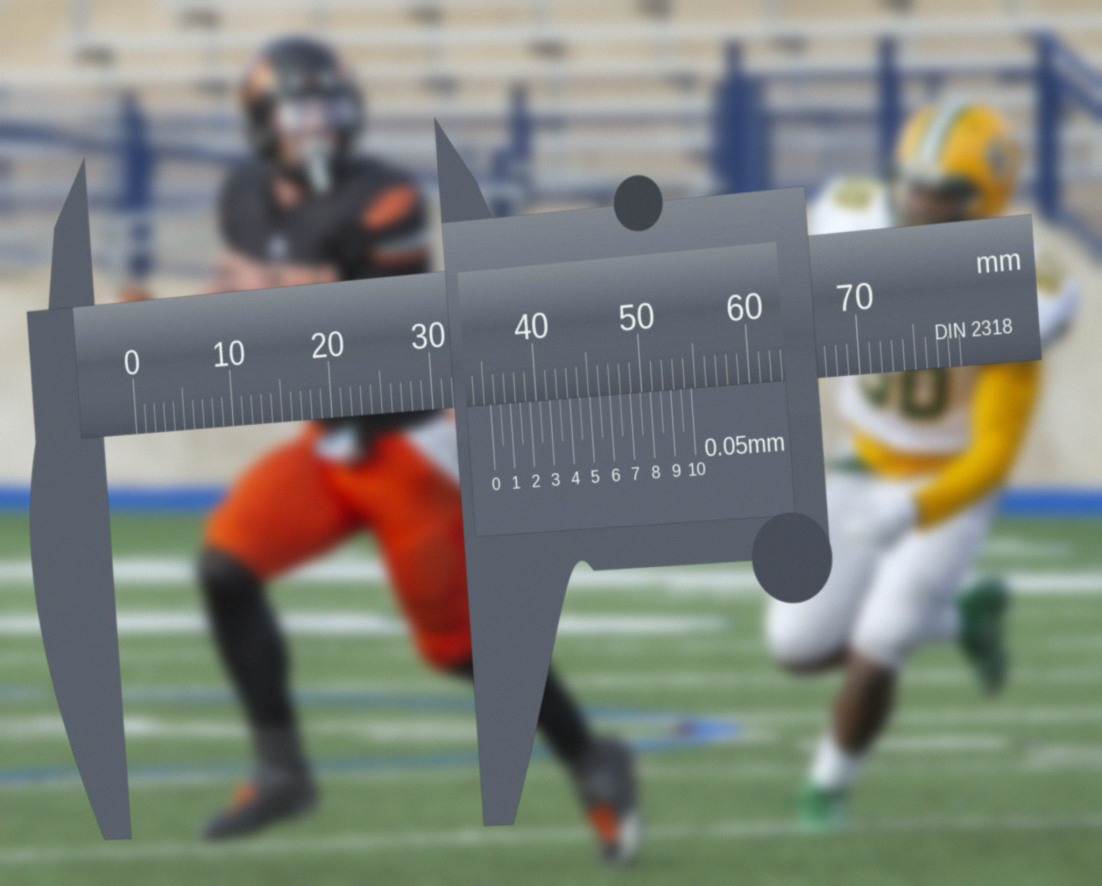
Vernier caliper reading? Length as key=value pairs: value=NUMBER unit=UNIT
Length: value=35.6 unit=mm
